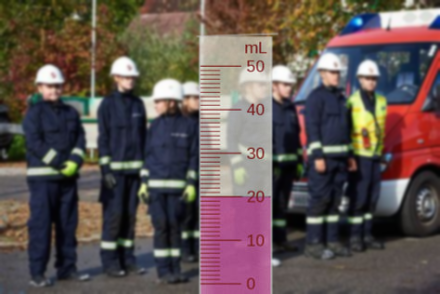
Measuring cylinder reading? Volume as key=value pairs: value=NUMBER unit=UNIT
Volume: value=20 unit=mL
